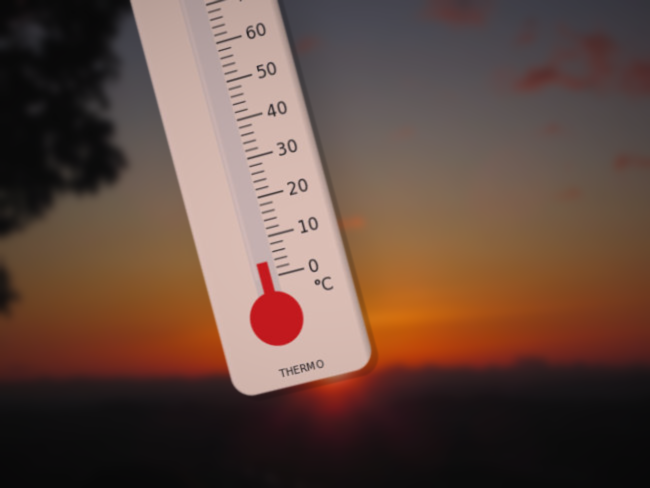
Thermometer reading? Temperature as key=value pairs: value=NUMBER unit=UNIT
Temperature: value=4 unit=°C
